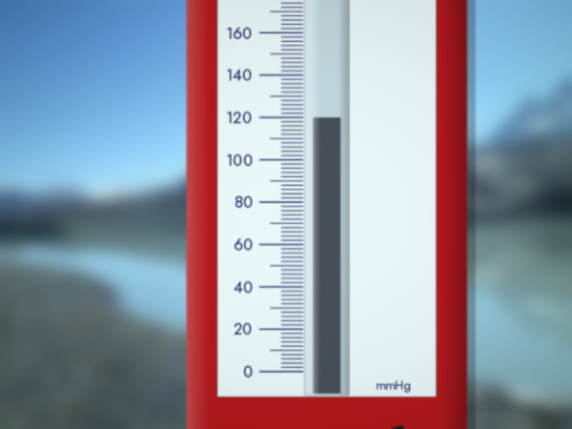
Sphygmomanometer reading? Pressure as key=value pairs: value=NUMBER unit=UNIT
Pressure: value=120 unit=mmHg
